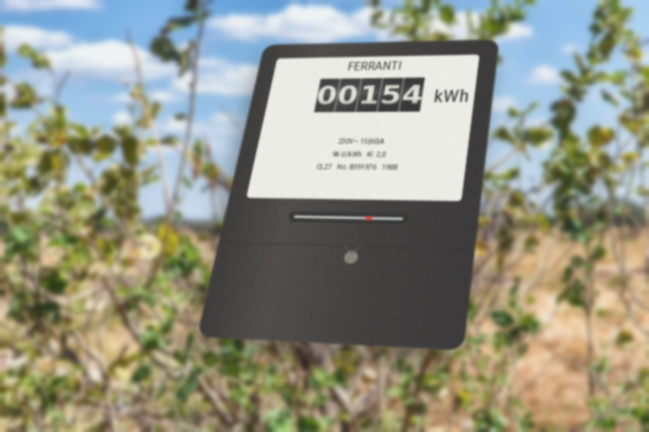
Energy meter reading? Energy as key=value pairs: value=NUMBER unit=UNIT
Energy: value=154 unit=kWh
